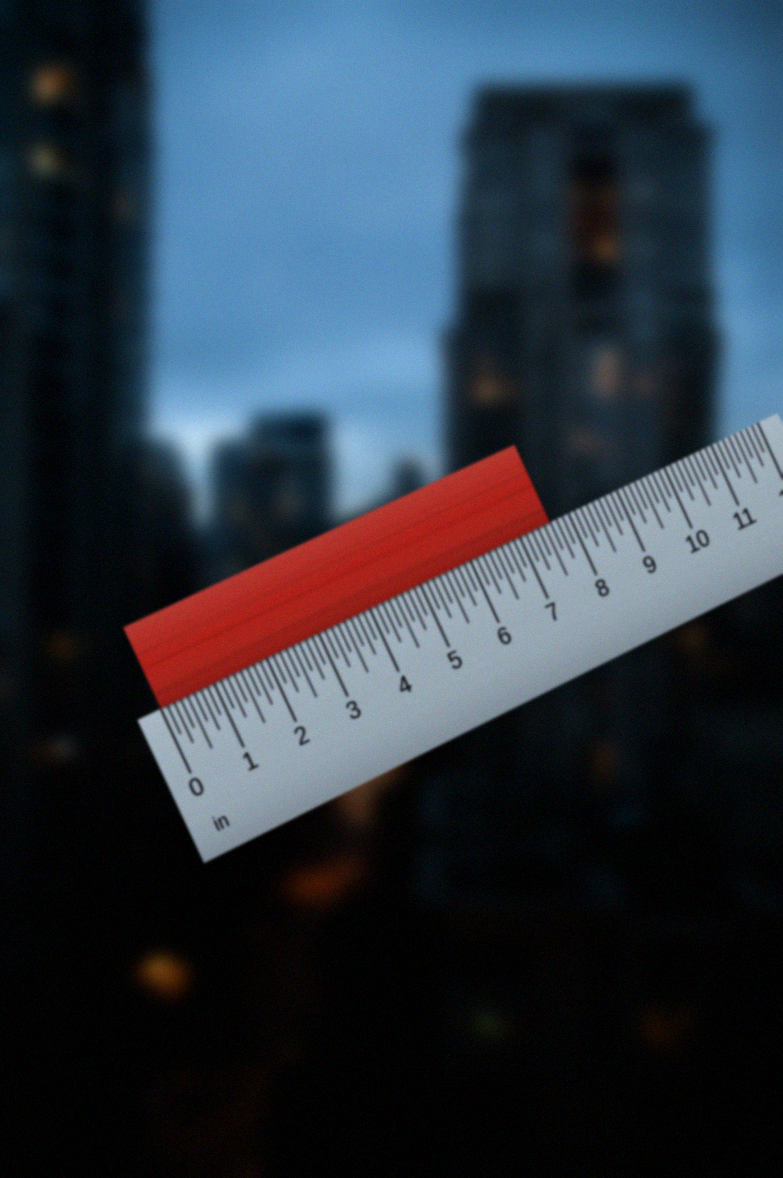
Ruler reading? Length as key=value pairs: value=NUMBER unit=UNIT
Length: value=7.625 unit=in
